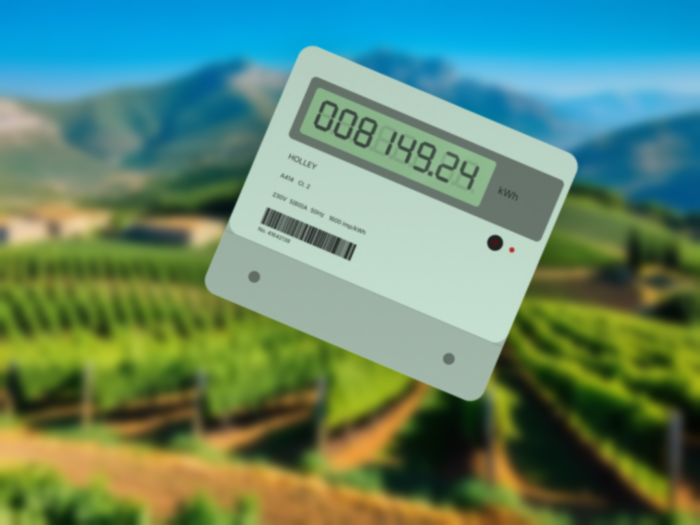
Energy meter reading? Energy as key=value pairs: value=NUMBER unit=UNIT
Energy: value=8149.24 unit=kWh
